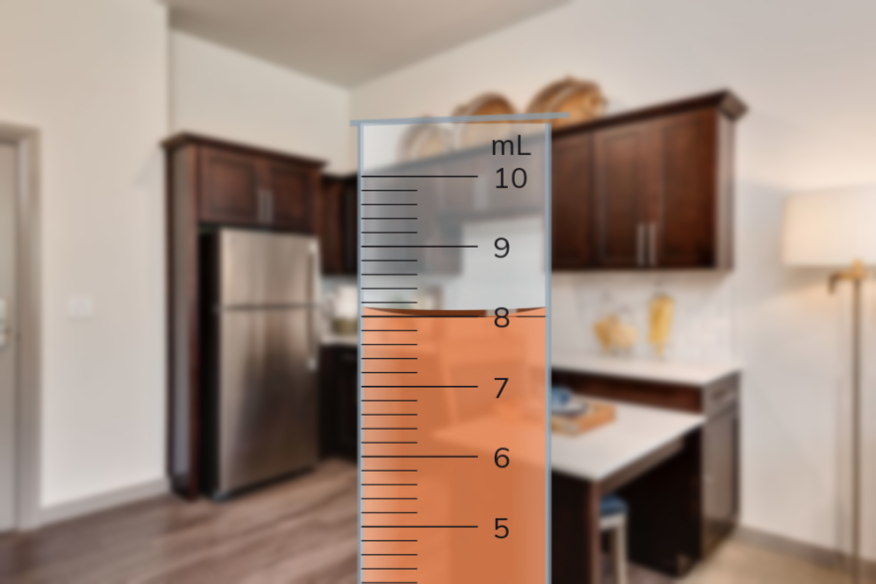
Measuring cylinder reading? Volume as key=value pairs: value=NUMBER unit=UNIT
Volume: value=8 unit=mL
